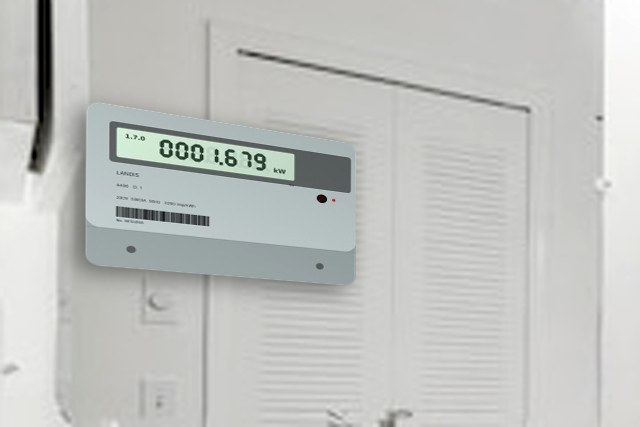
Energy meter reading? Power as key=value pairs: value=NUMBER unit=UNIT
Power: value=1.679 unit=kW
